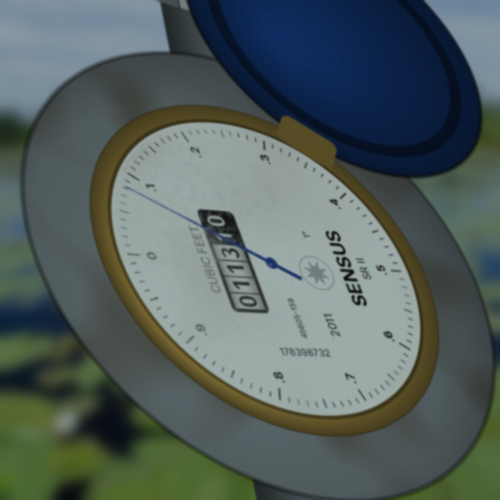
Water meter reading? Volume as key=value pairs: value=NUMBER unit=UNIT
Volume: value=11310.08 unit=ft³
